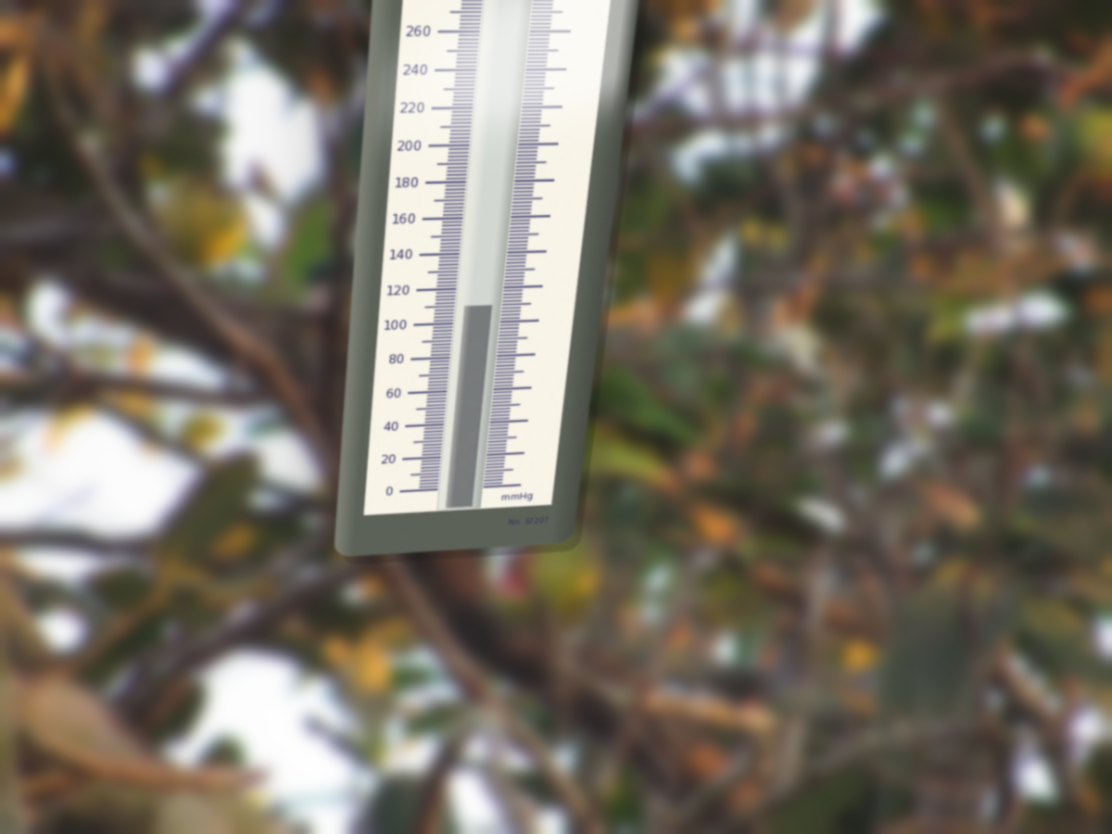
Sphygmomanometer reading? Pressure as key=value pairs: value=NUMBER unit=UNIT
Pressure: value=110 unit=mmHg
